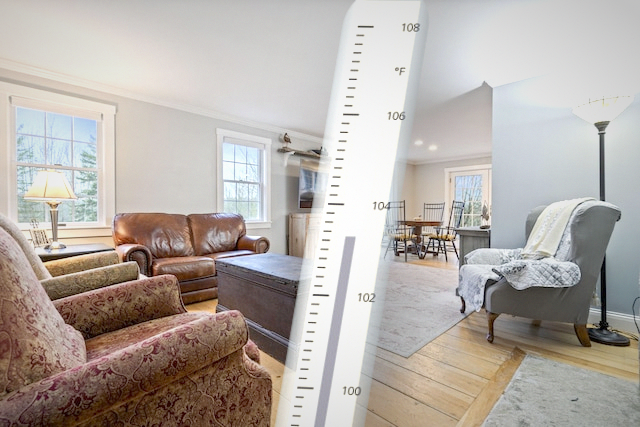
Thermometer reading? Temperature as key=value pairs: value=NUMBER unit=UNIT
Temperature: value=103.3 unit=°F
